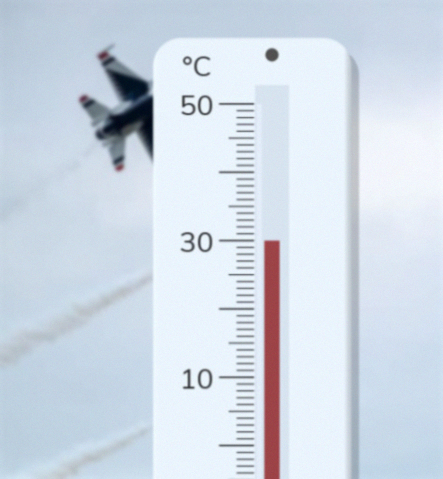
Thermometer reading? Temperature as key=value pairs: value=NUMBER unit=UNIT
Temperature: value=30 unit=°C
